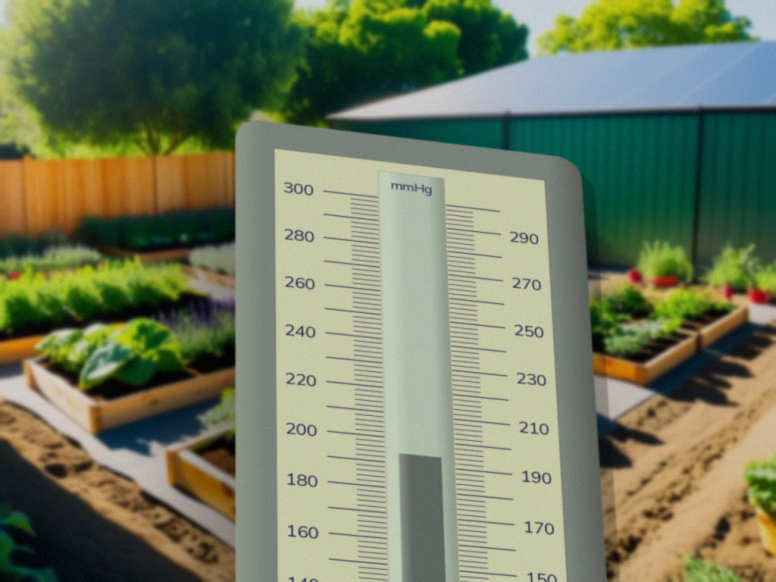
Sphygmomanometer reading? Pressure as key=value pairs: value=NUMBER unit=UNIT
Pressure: value=194 unit=mmHg
